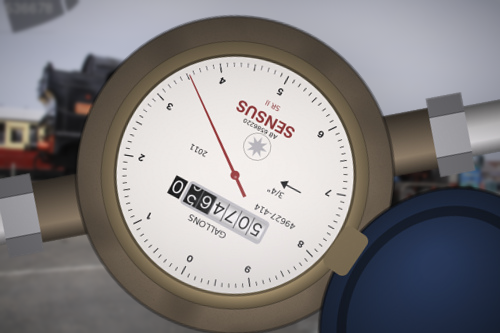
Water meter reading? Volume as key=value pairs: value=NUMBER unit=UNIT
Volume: value=5074653.5 unit=gal
